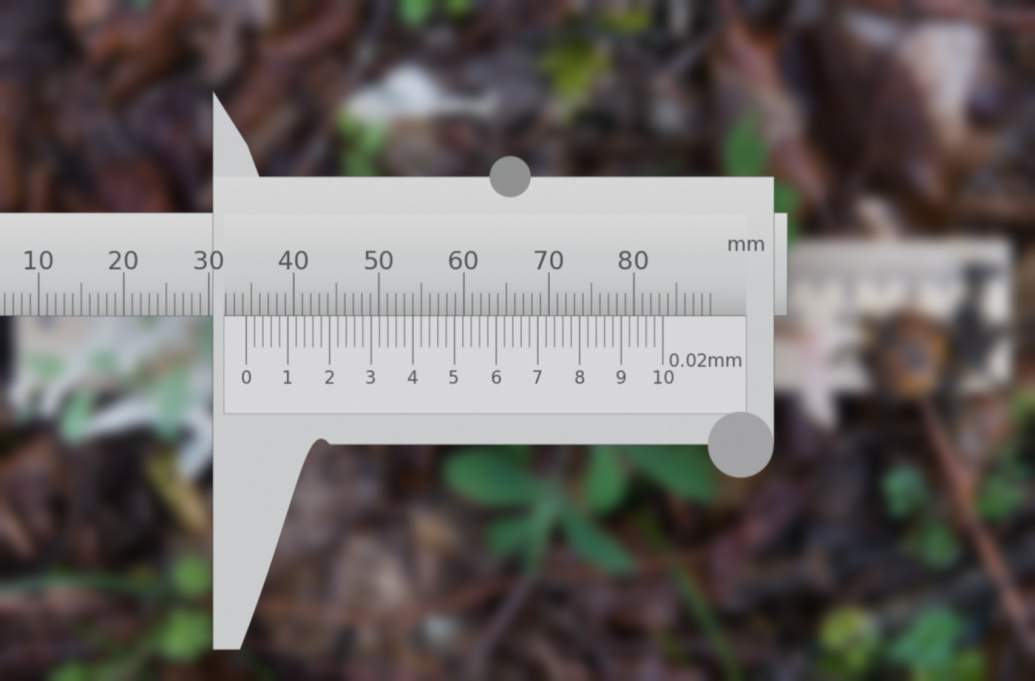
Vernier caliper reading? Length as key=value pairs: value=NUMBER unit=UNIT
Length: value=34.4 unit=mm
